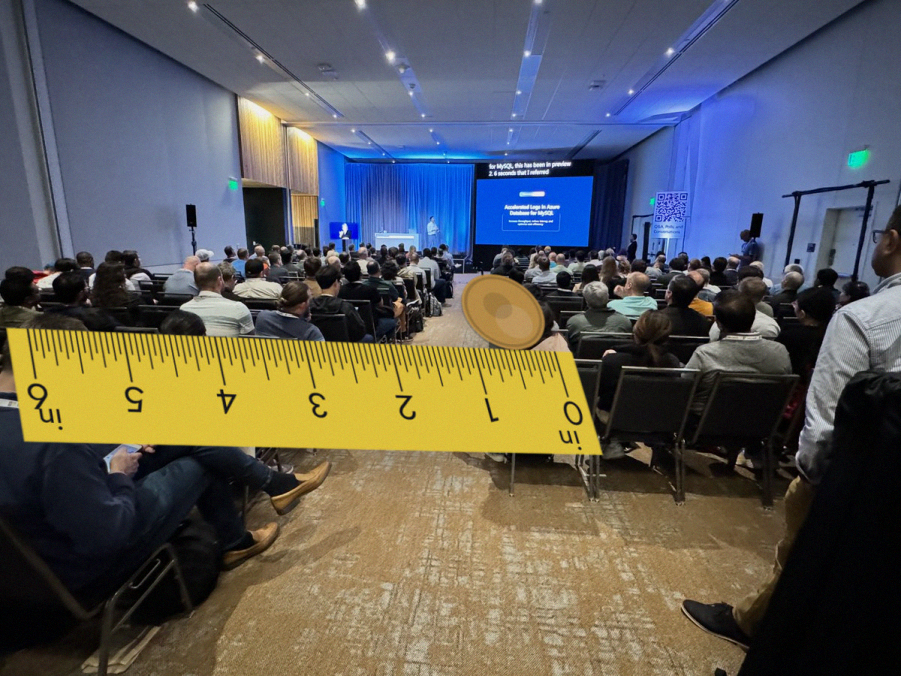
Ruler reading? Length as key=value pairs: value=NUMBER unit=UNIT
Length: value=1 unit=in
